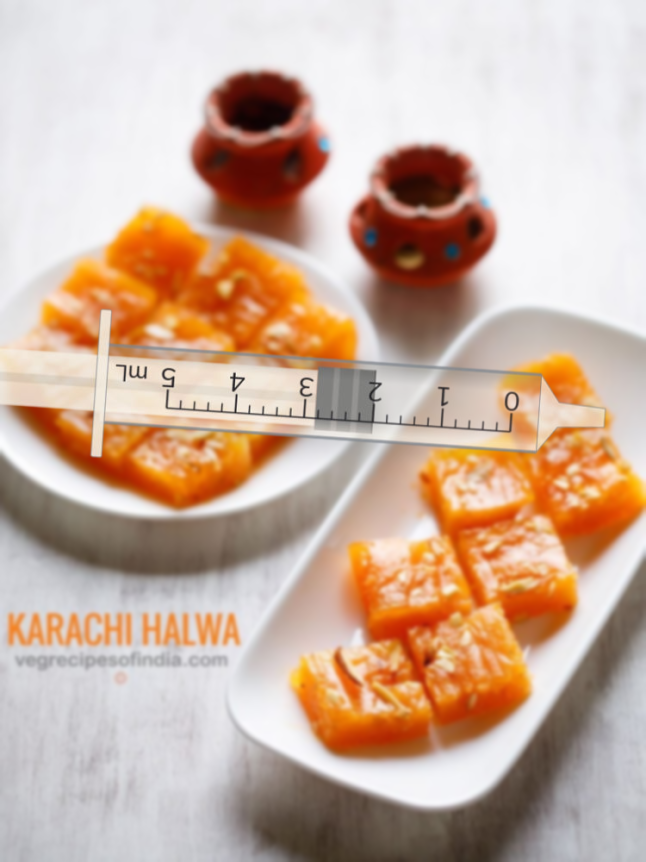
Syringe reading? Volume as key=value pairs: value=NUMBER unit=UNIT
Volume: value=2 unit=mL
